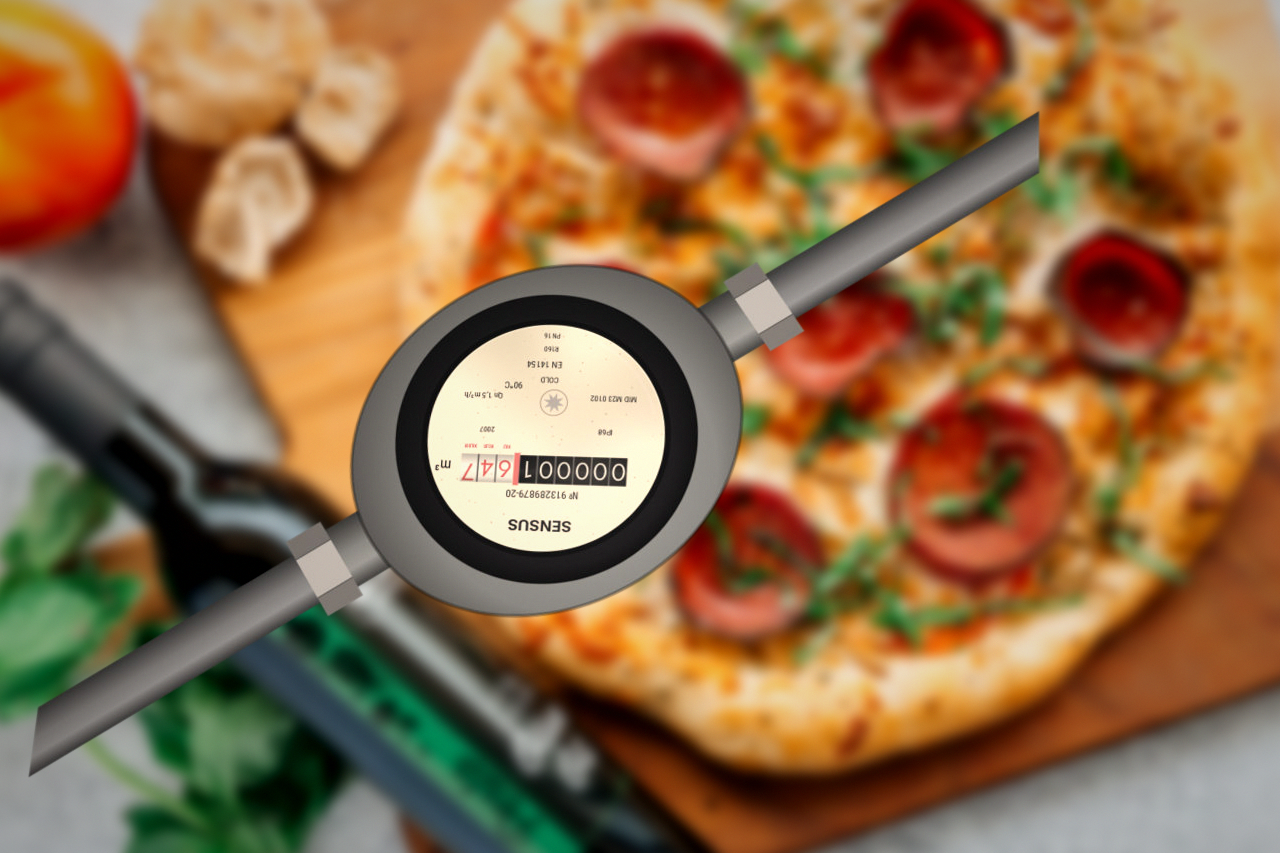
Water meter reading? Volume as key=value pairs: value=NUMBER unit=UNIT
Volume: value=1.647 unit=m³
